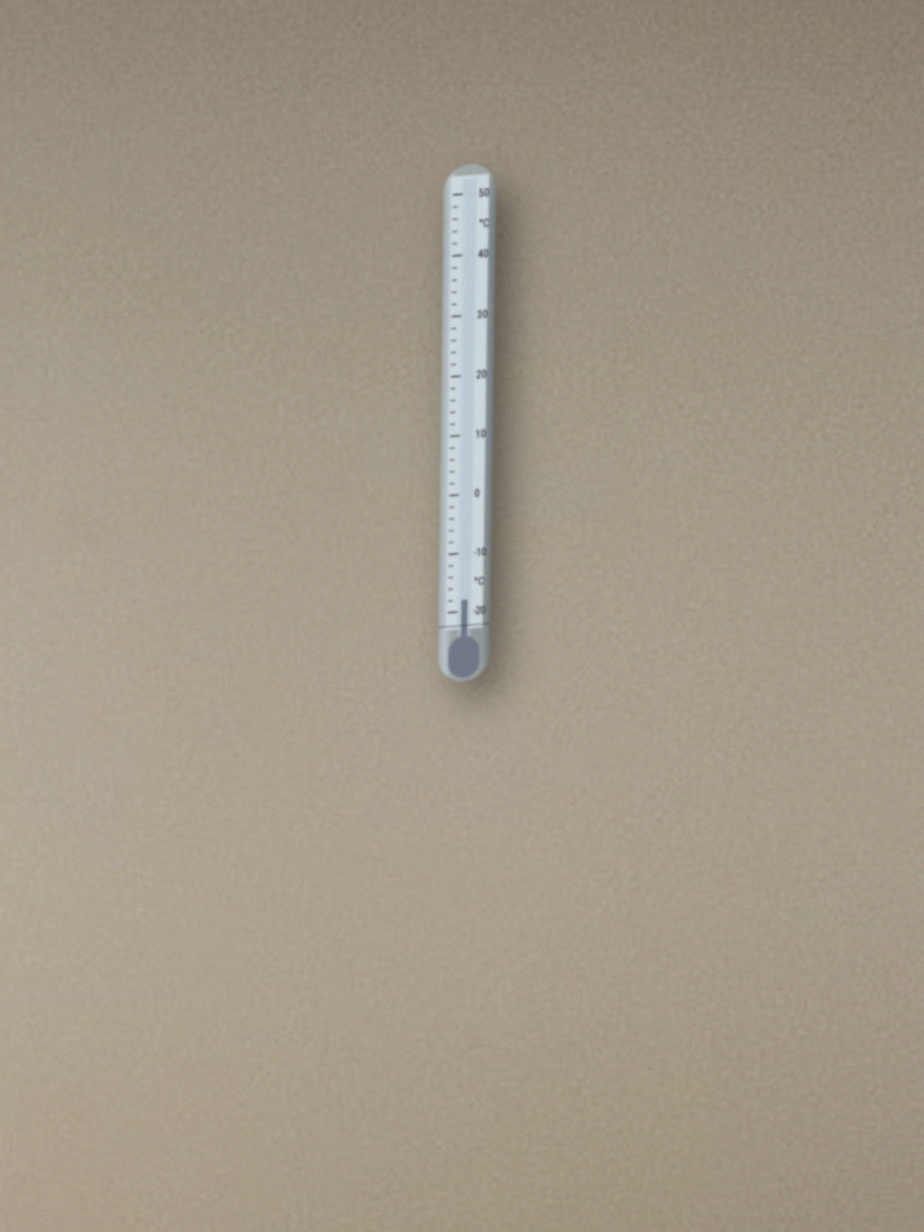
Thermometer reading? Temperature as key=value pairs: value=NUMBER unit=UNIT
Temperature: value=-18 unit=°C
